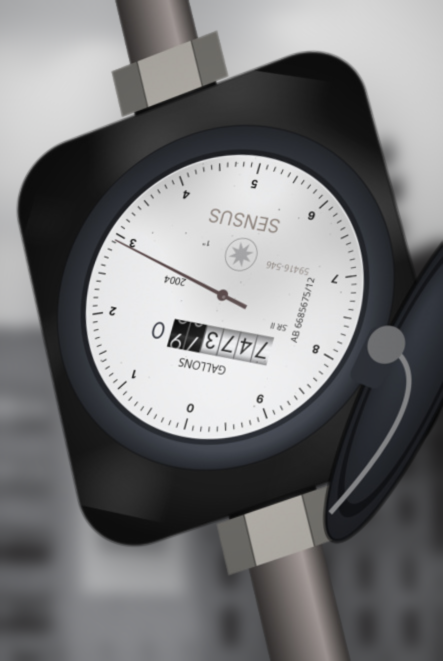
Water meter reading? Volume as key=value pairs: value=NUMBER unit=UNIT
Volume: value=7473792.9 unit=gal
